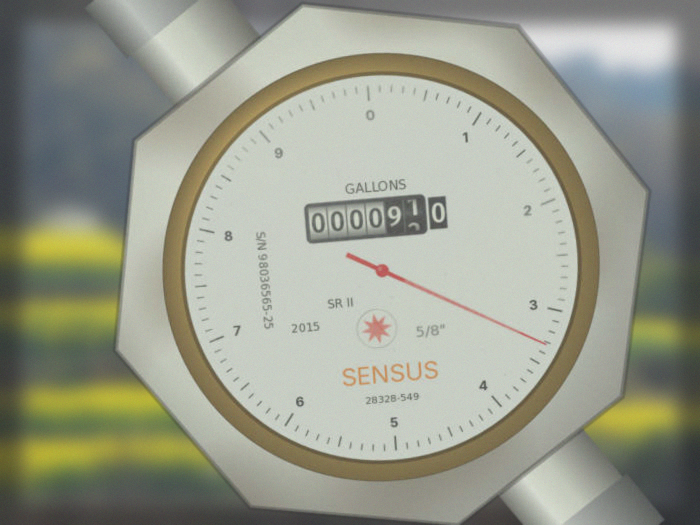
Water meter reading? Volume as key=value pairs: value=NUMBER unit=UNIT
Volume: value=913.3 unit=gal
